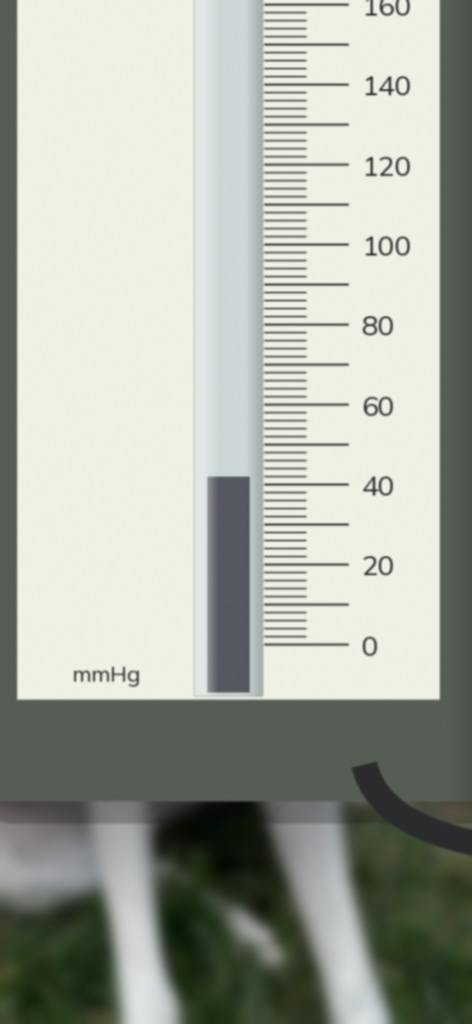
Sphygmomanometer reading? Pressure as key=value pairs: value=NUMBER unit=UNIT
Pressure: value=42 unit=mmHg
